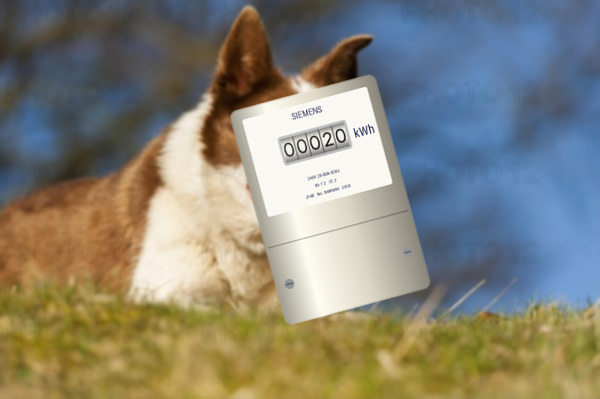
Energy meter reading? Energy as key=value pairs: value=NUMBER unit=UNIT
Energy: value=20 unit=kWh
